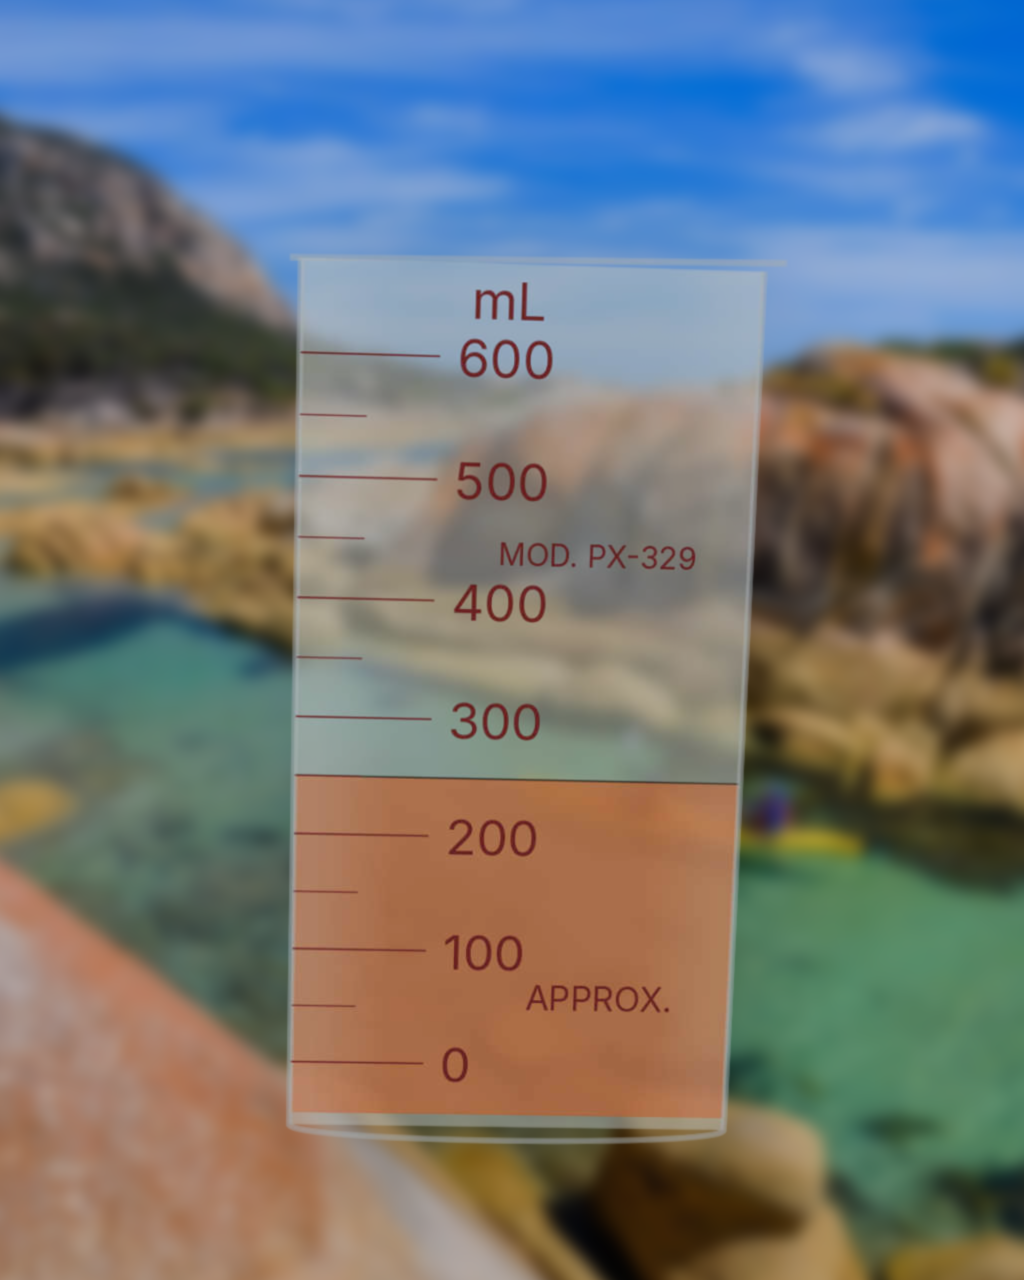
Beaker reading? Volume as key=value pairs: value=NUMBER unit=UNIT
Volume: value=250 unit=mL
